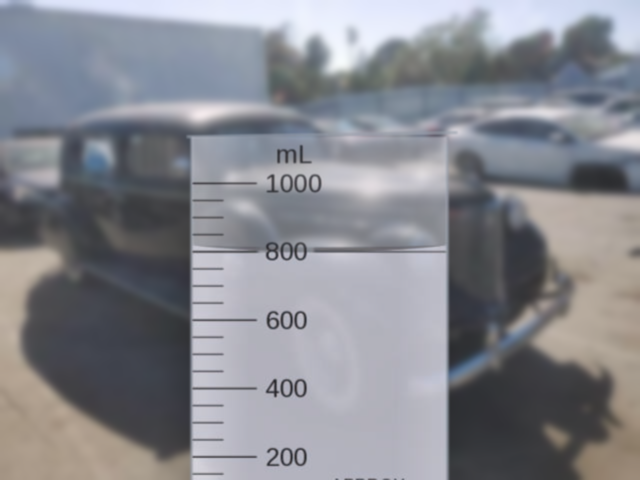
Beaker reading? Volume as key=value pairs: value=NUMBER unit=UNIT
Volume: value=800 unit=mL
